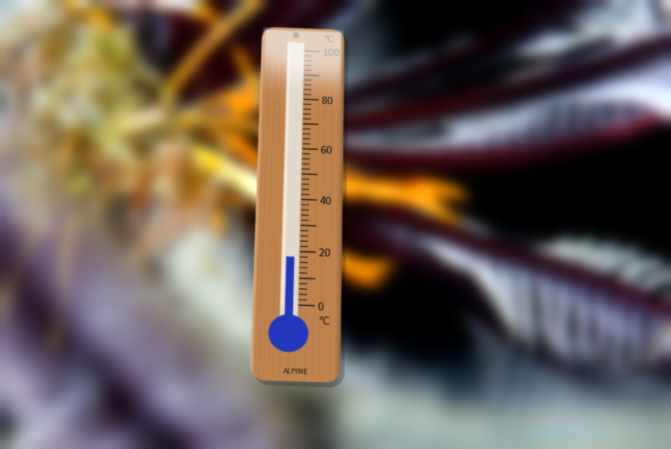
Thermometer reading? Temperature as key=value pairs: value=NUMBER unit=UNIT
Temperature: value=18 unit=°C
